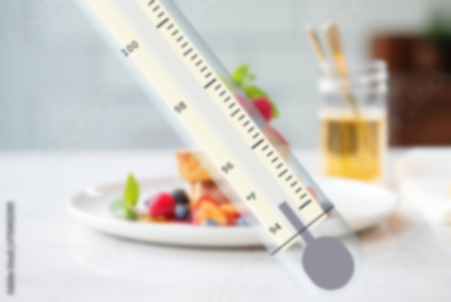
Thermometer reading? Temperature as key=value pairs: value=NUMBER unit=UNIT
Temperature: value=94.4 unit=°F
